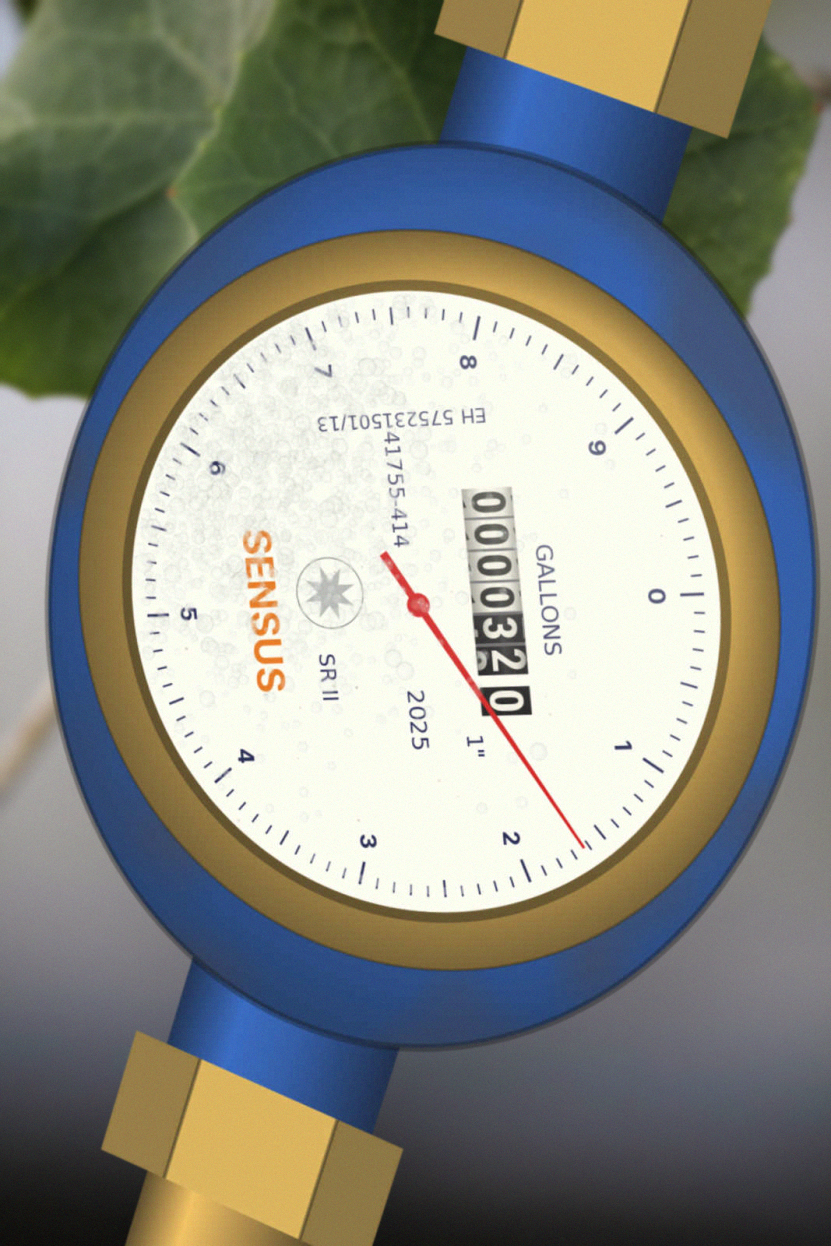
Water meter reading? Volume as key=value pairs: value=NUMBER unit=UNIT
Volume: value=321.6 unit=gal
